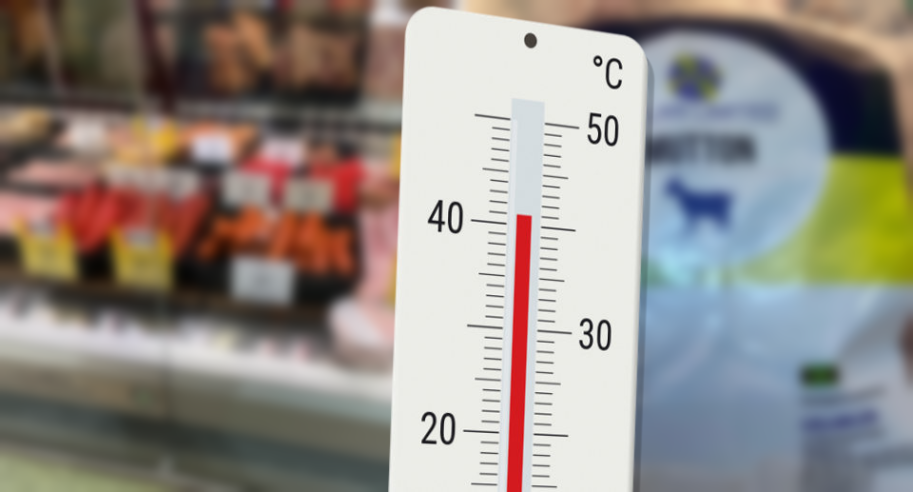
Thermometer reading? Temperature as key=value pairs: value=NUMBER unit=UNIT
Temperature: value=41 unit=°C
